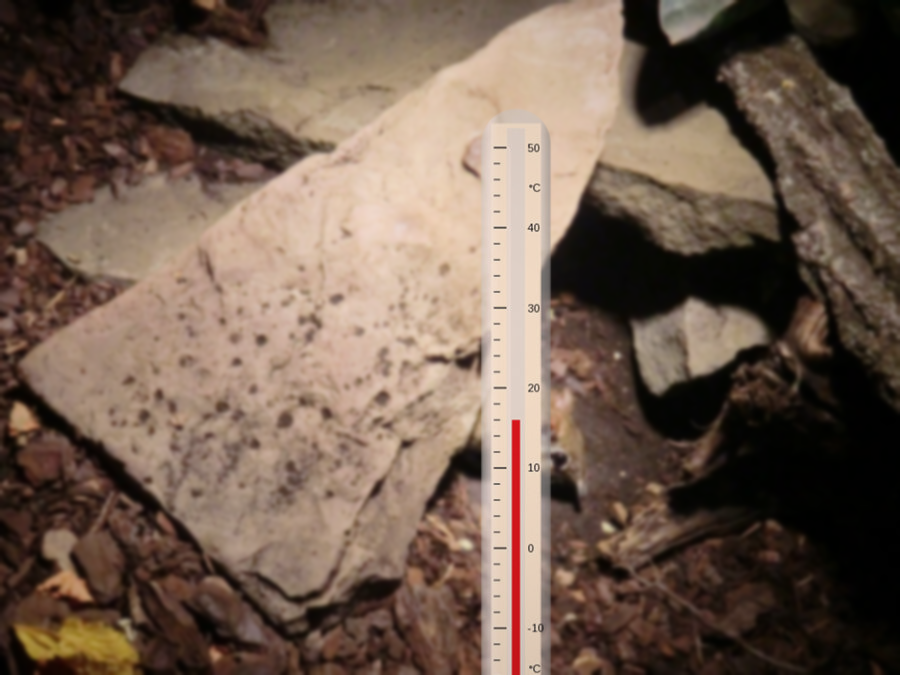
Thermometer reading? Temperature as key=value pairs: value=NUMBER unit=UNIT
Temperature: value=16 unit=°C
